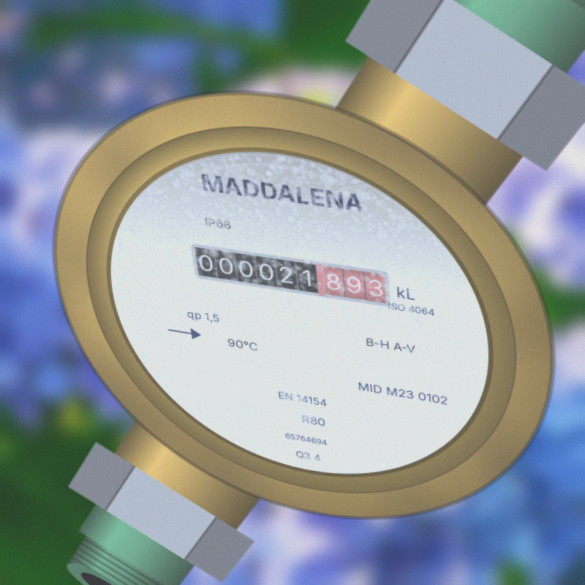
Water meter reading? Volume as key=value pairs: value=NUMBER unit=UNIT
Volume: value=21.893 unit=kL
